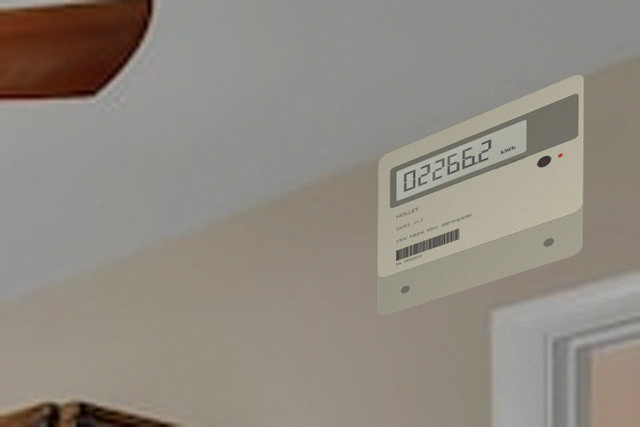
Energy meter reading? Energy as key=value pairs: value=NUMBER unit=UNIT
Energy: value=2266.2 unit=kWh
